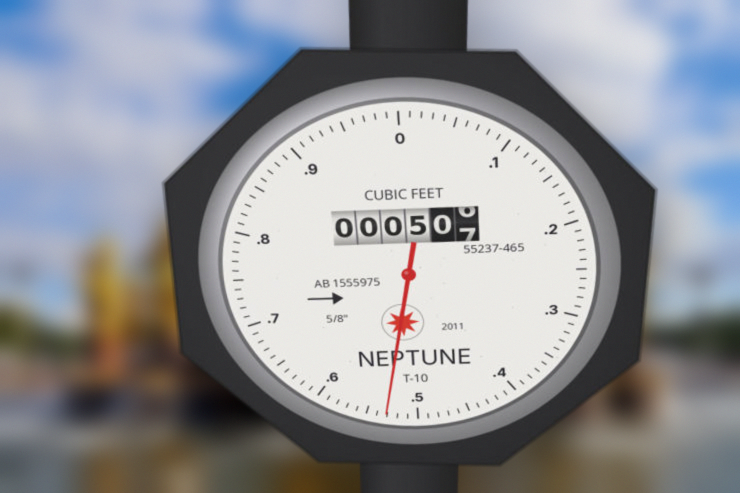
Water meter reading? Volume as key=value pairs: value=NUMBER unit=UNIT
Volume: value=506.53 unit=ft³
